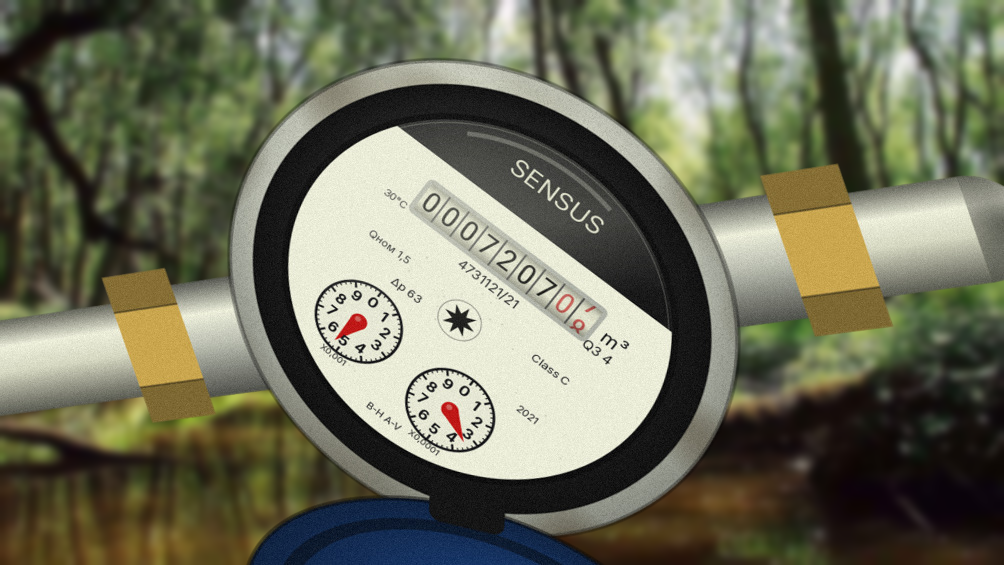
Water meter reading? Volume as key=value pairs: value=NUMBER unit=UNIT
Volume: value=7207.0753 unit=m³
